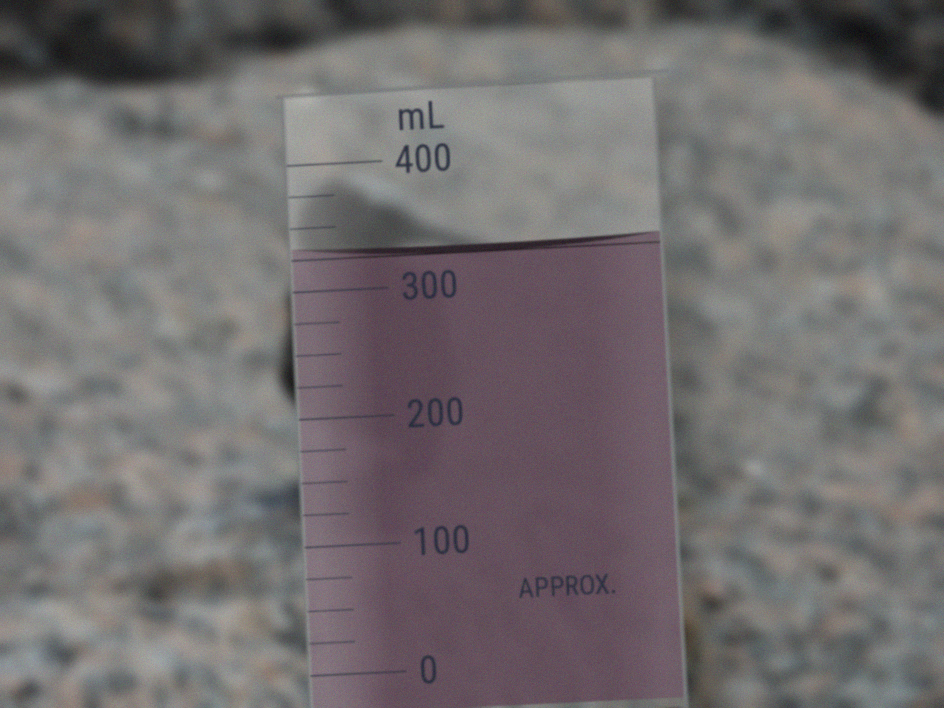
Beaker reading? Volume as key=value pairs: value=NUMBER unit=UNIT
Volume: value=325 unit=mL
